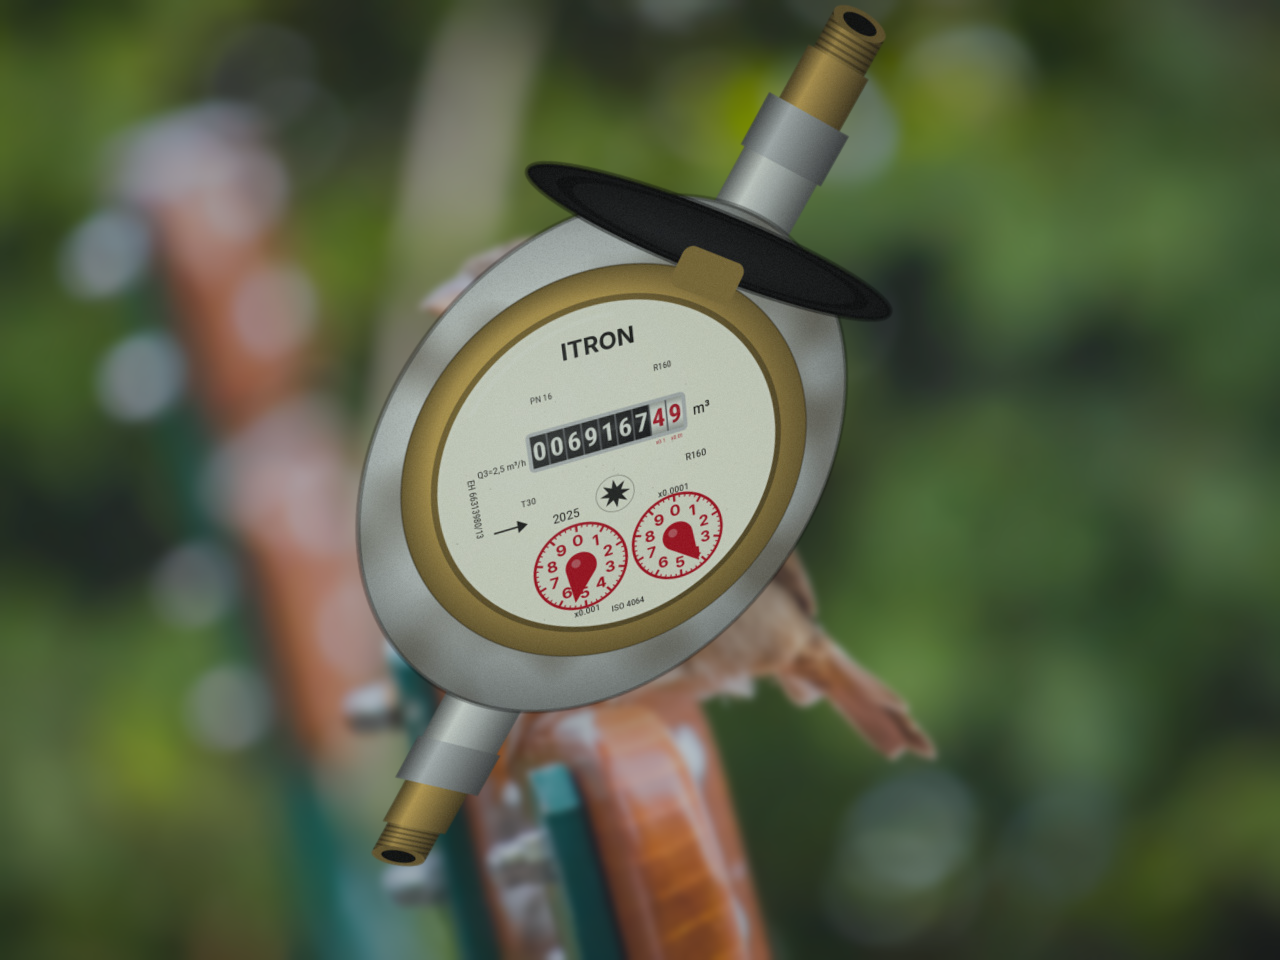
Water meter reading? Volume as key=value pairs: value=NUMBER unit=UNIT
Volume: value=69167.4954 unit=m³
